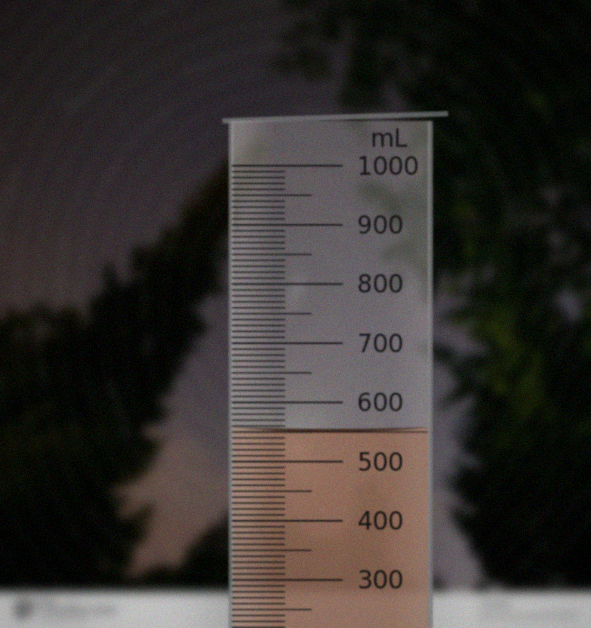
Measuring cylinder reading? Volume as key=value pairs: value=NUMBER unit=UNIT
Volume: value=550 unit=mL
